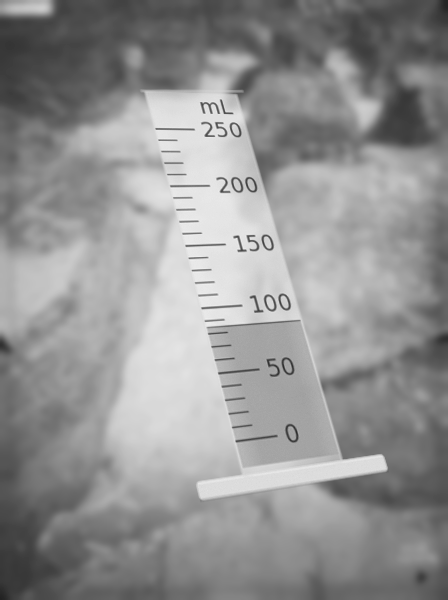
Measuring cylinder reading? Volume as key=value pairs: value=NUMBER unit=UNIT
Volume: value=85 unit=mL
